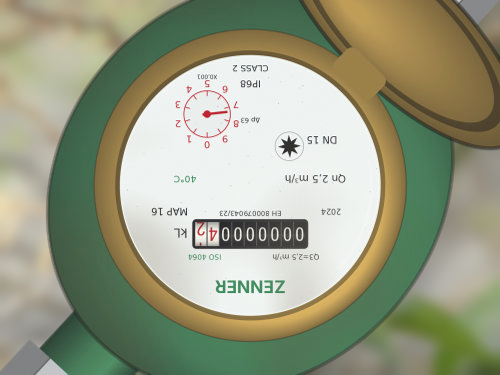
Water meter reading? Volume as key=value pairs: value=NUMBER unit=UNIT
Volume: value=0.417 unit=kL
